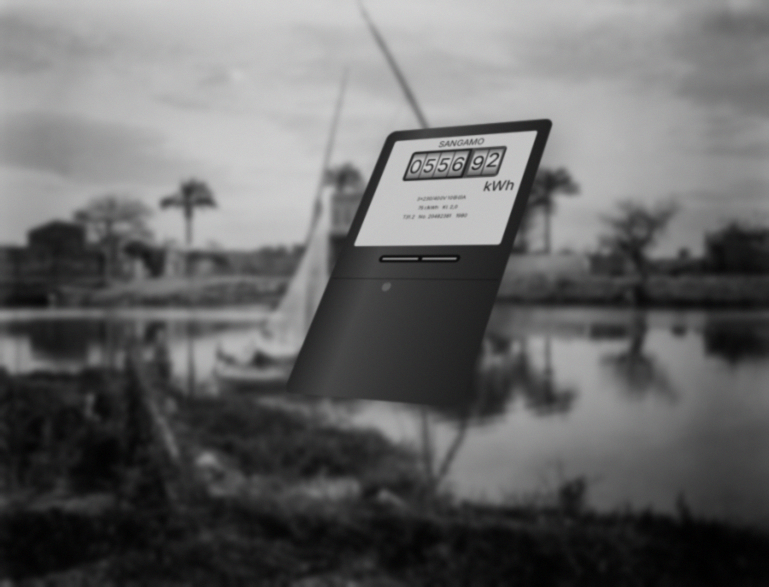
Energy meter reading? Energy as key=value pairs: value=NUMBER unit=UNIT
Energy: value=556.92 unit=kWh
